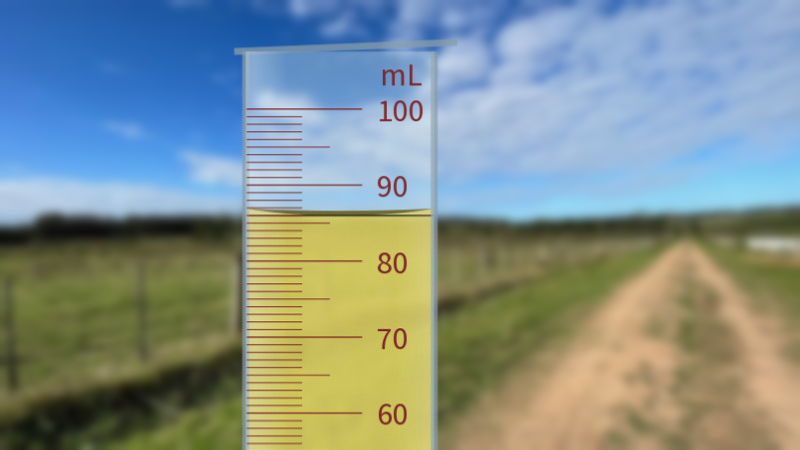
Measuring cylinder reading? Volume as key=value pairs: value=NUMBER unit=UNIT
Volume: value=86 unit=mL
